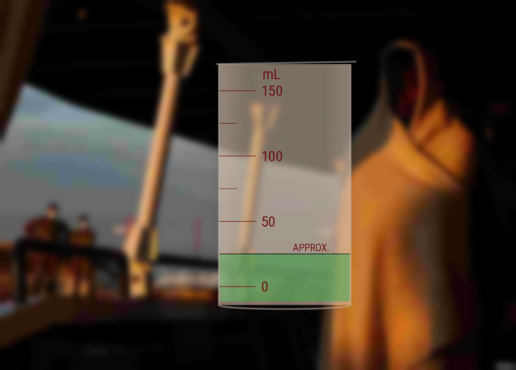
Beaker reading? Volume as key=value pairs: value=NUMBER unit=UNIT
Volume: value=25 unit=mL
